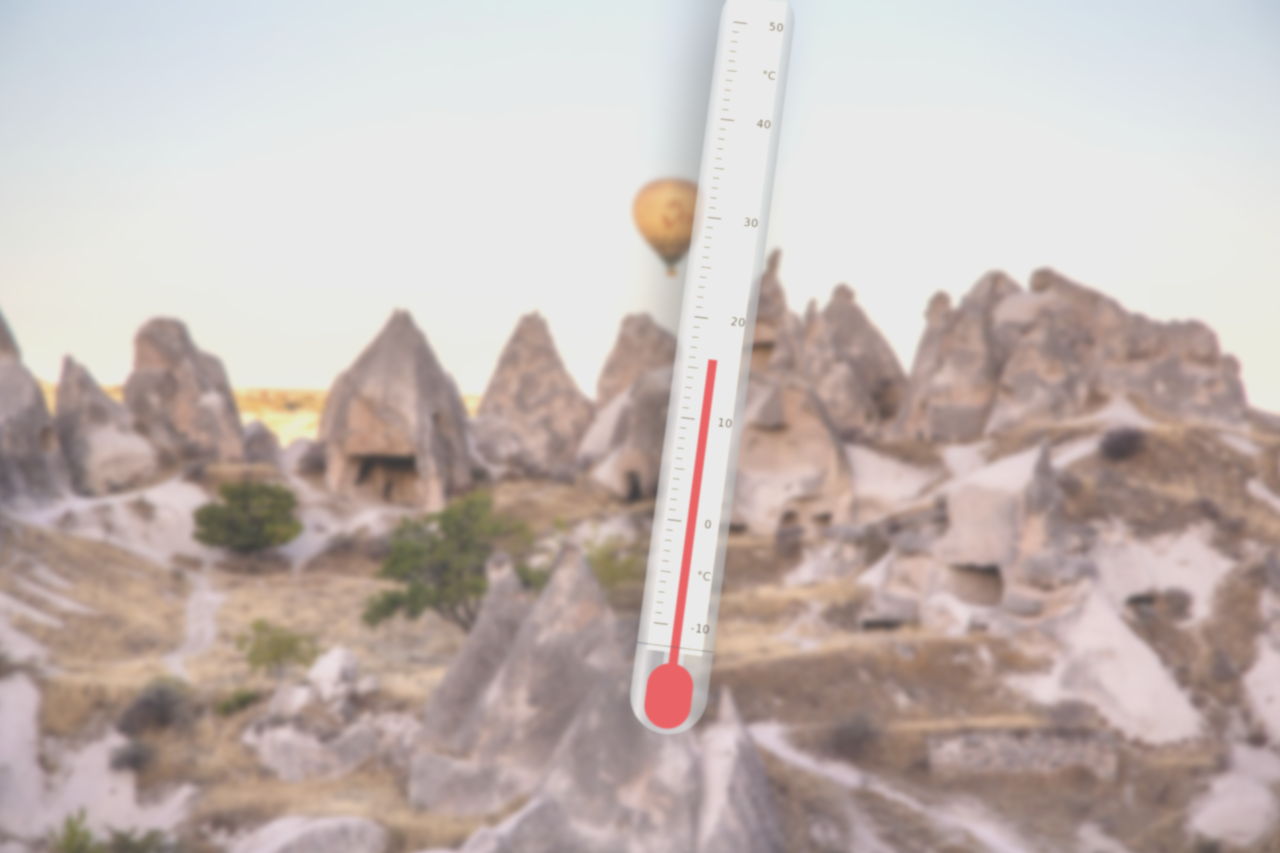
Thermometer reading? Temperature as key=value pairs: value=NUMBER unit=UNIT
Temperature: value=16 unit=°C
